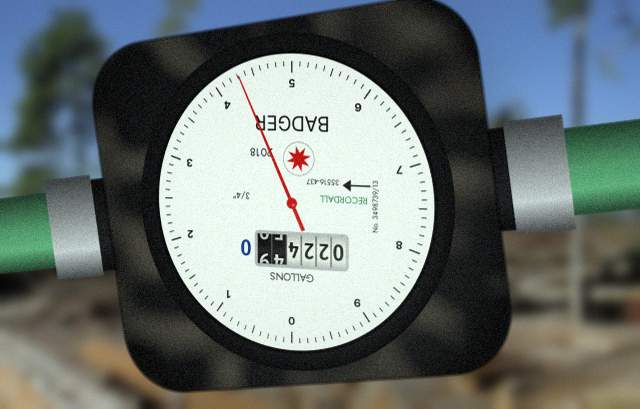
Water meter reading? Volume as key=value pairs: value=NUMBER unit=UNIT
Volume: value=224494.3 unit=gal
